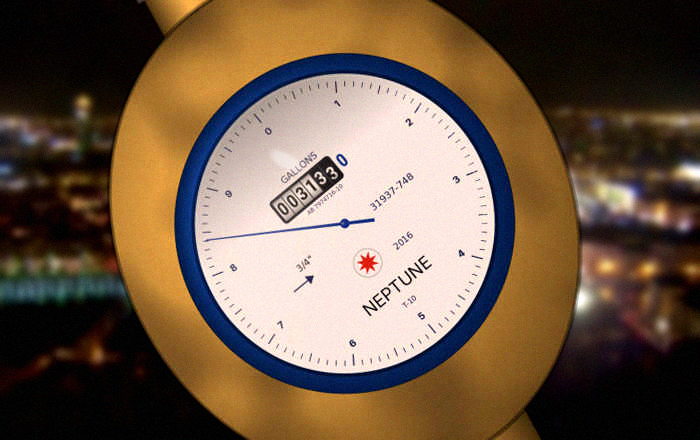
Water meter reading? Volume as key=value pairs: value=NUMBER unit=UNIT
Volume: value=31328.4 unit=gal
